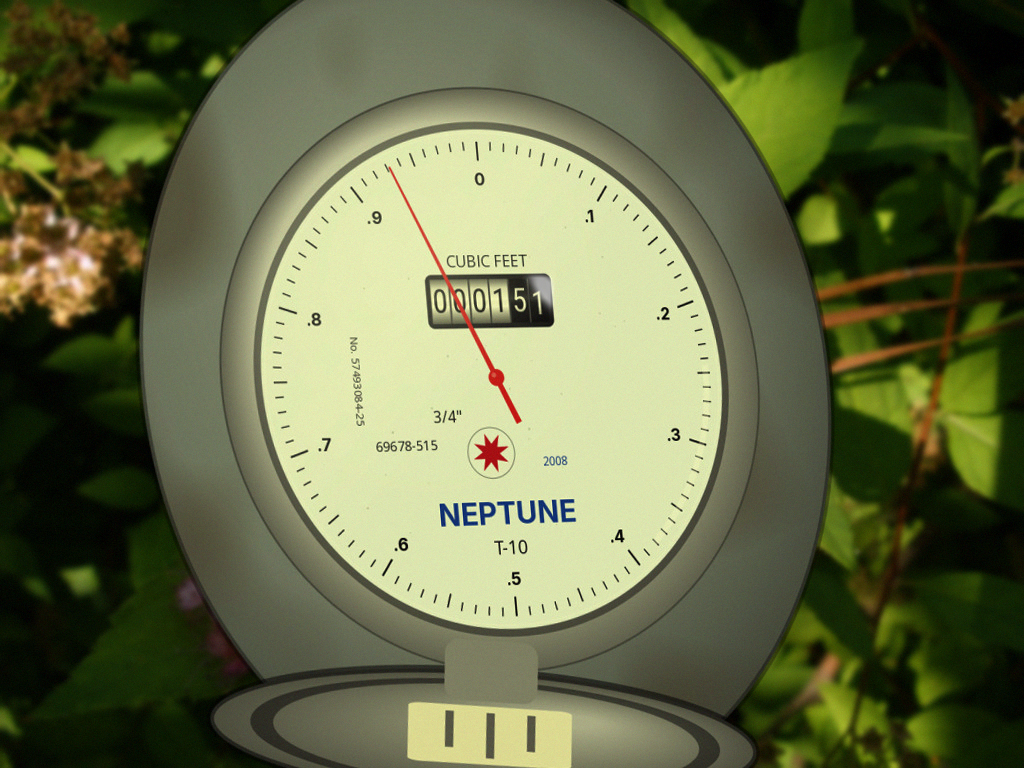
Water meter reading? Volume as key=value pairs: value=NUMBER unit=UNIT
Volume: value=150.93 unit=ft³
